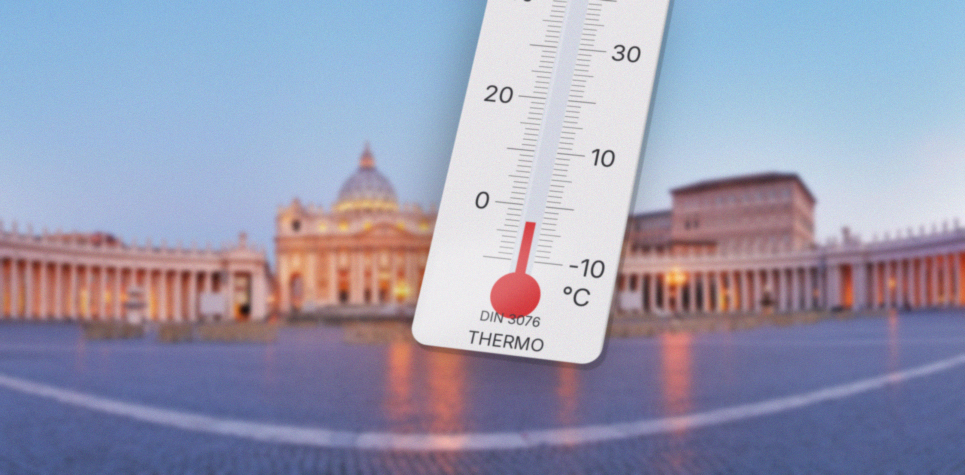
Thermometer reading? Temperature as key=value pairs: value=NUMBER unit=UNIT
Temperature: value=-3 unit=°C
